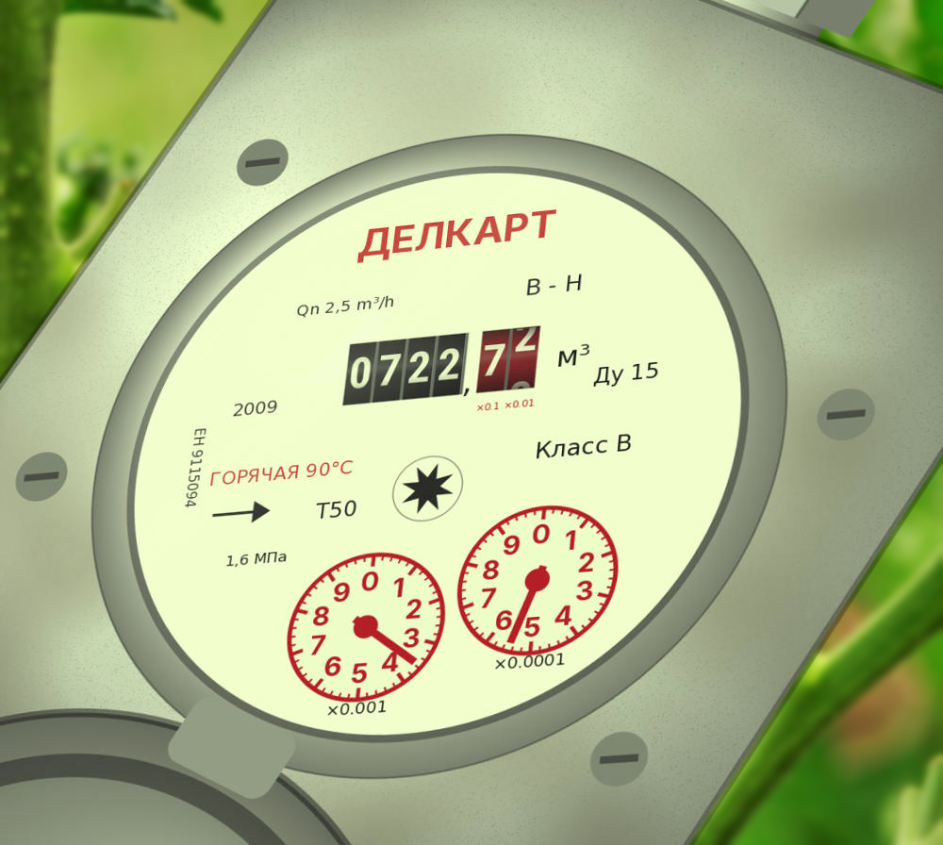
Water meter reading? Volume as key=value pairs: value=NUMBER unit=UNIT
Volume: value=722.7235 unit=m³
